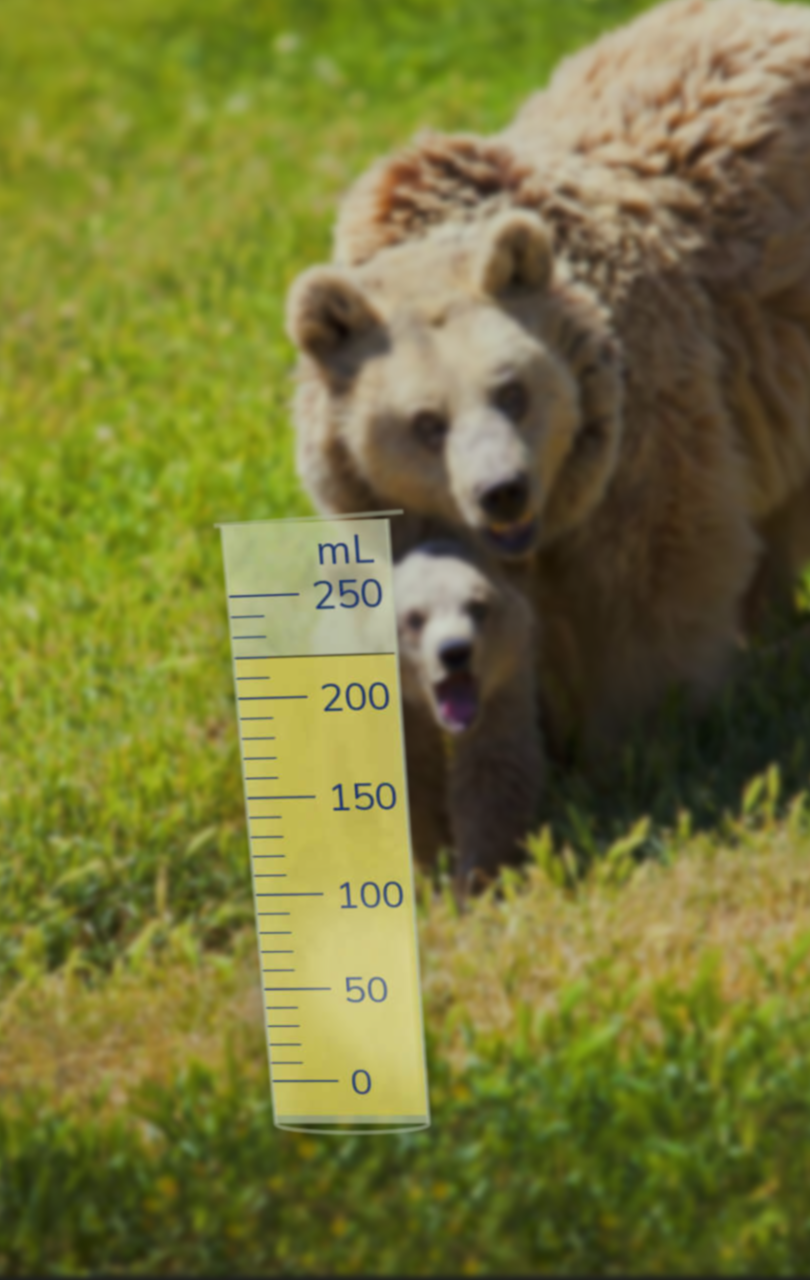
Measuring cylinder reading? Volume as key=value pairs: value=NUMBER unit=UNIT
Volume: value=220 unit=mL
